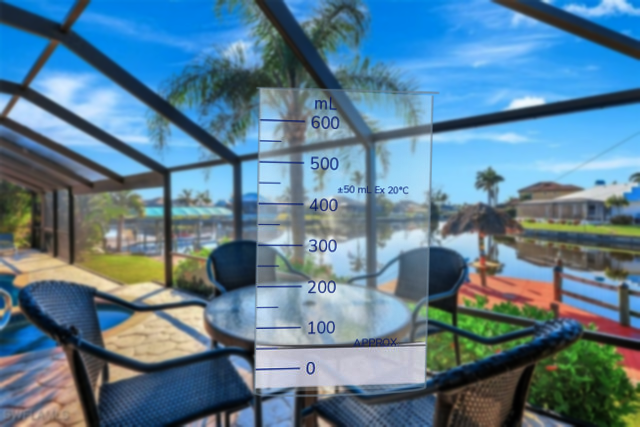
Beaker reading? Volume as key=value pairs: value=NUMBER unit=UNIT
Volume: value=50 unit=mL
